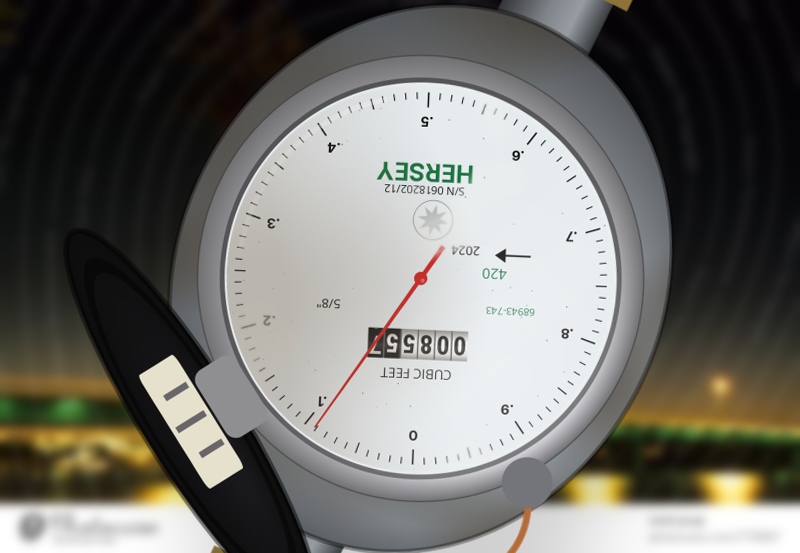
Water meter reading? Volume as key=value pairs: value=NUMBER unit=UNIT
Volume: value=8557.09 unit=ft³
